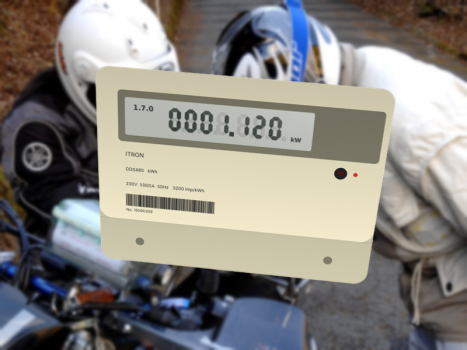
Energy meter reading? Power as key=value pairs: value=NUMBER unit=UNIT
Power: value=1.120 unit=kW
